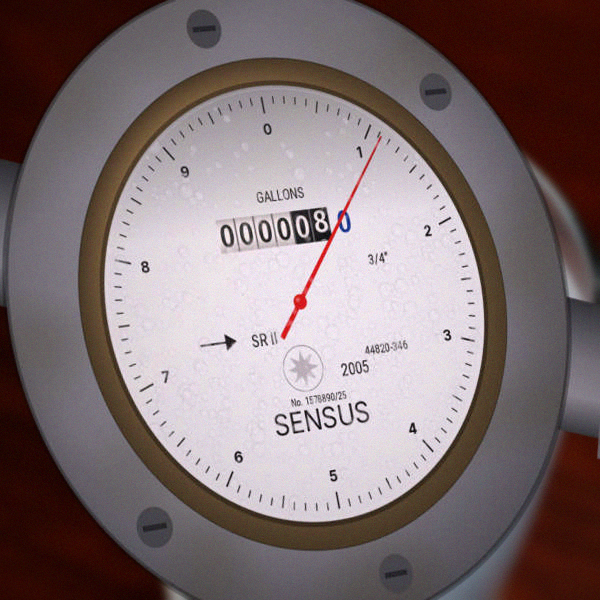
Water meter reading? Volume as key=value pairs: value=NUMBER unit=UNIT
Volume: value=81.1 unit=gal
